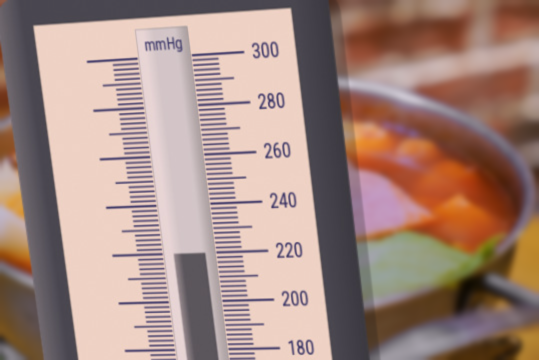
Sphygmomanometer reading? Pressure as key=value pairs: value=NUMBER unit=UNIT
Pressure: value=220 unit=mmHg
